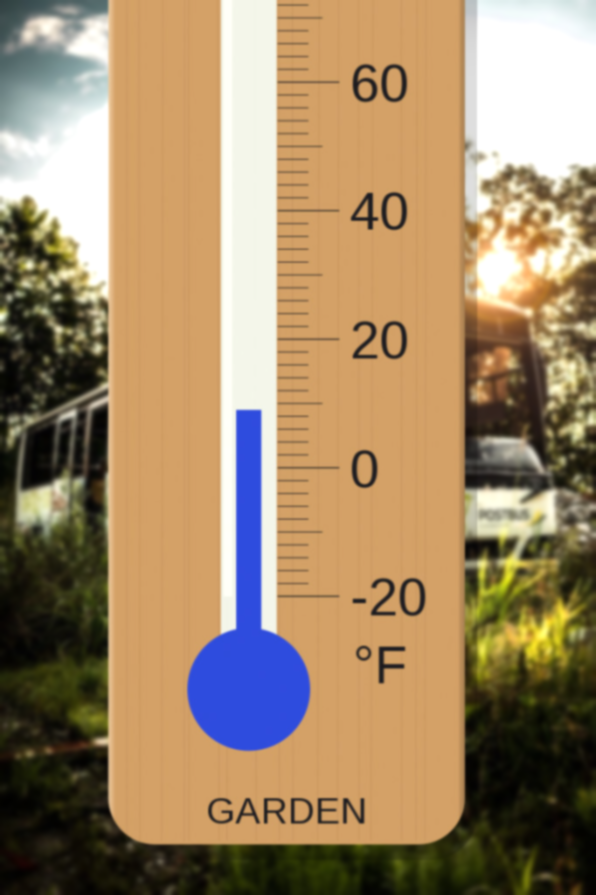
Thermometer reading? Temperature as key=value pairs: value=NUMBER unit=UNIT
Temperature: value=9 unit=°F
